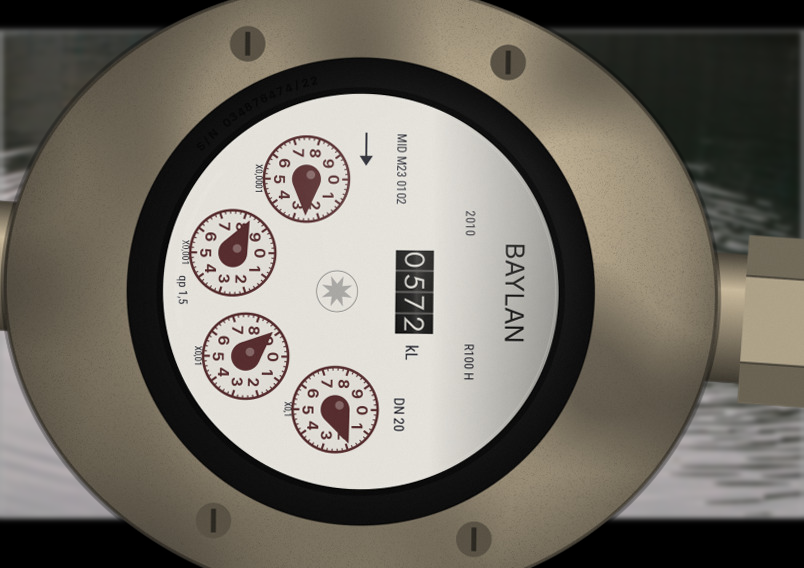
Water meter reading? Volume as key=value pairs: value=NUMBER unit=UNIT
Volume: value=572.1882 unit=kL
